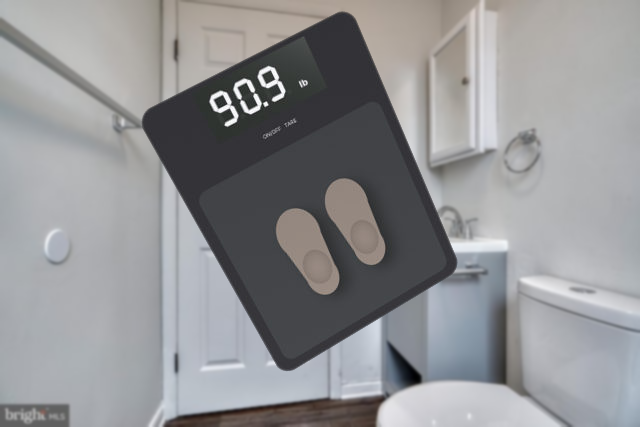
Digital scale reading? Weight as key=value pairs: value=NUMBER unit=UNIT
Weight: value=90.9 unit=lb
